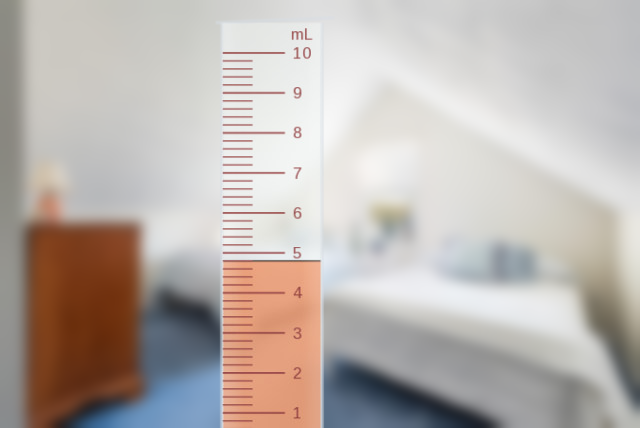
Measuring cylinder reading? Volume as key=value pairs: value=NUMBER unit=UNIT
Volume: value=4.8 unit=mL
